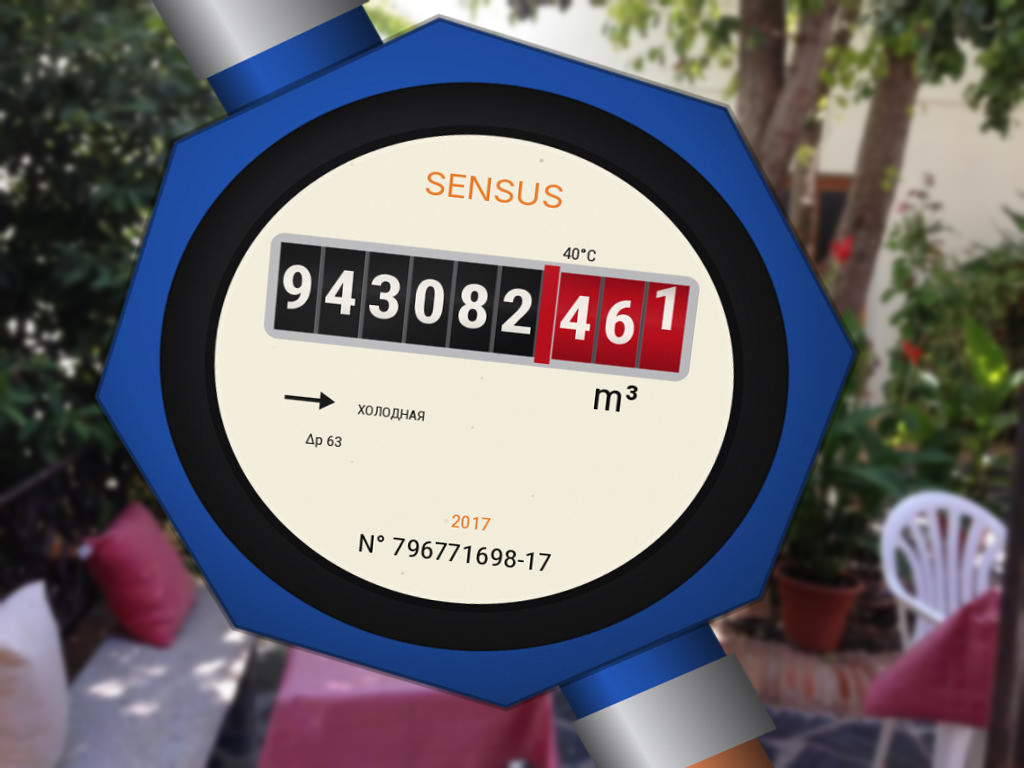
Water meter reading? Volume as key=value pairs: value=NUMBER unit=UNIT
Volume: value=943082.461 unit=m³
